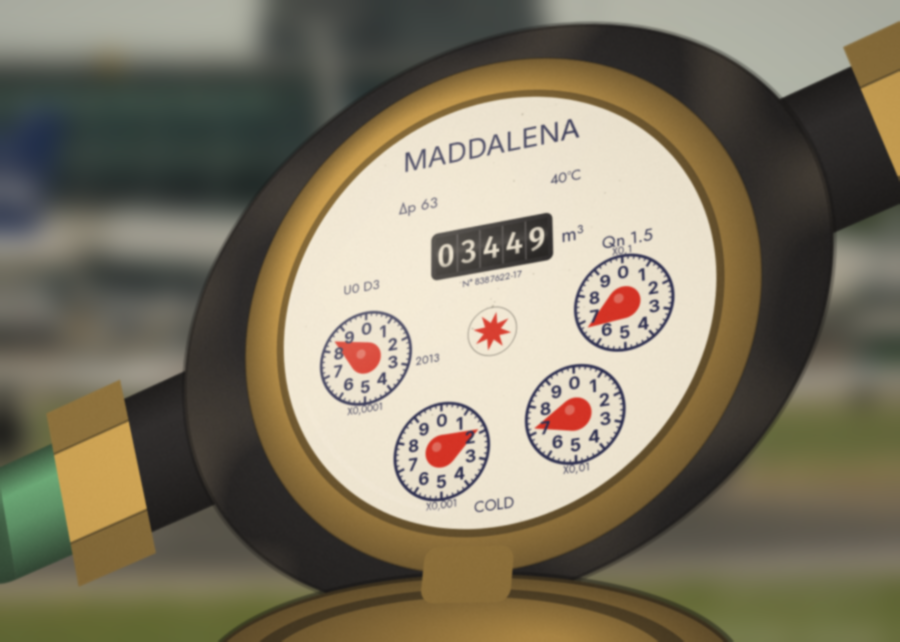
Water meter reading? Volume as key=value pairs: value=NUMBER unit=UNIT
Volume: value=3449.6718 unit=m³
